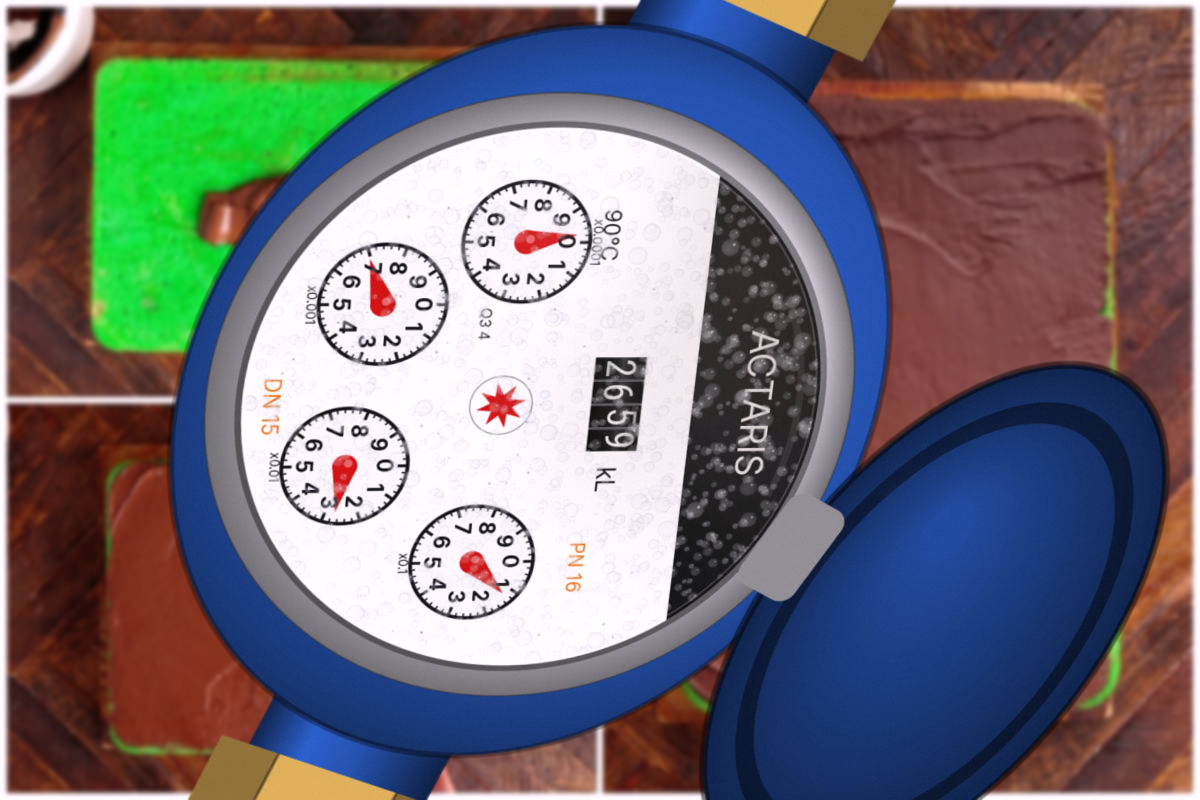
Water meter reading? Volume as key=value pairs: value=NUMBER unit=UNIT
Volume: value=2659.1269 unit=kL
